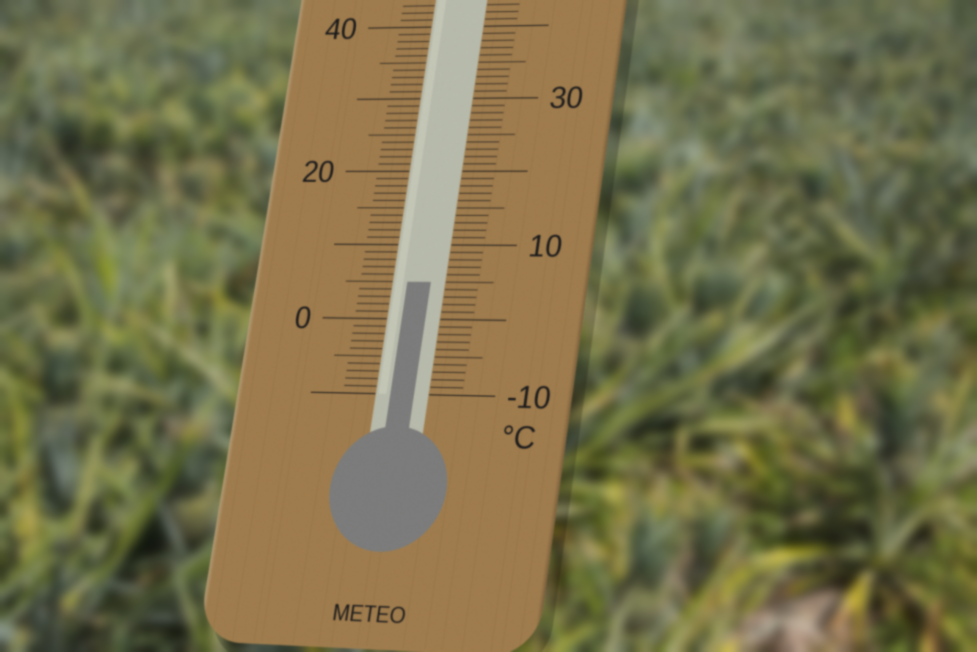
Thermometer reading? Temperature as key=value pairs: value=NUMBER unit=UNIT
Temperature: value=5 unit=°C
